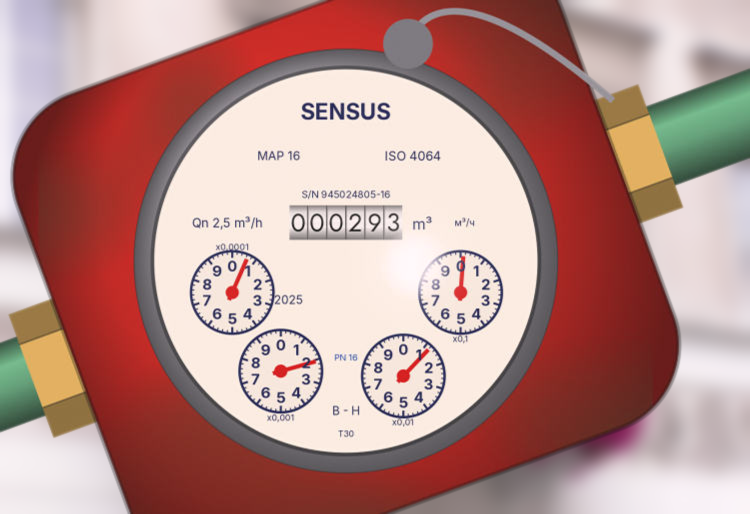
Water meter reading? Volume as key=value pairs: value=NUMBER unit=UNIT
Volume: value=293.0120 unit=m³
